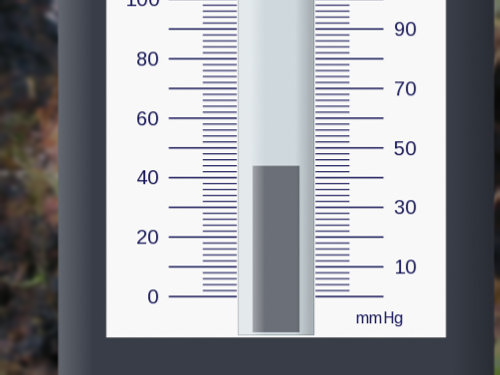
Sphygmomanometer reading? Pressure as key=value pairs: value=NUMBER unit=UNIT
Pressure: value=44 unit=mmHg
